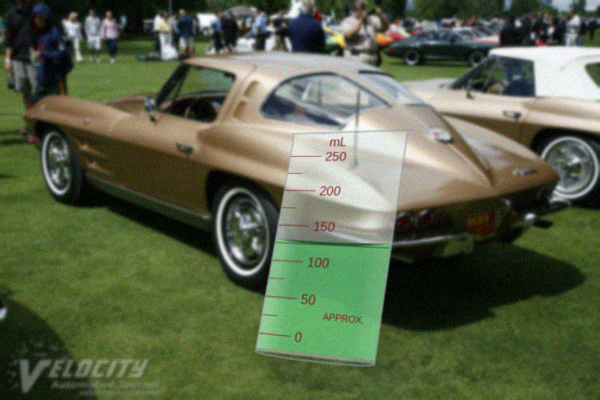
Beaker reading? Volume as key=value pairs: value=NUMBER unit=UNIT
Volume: value=125 unit=mL
